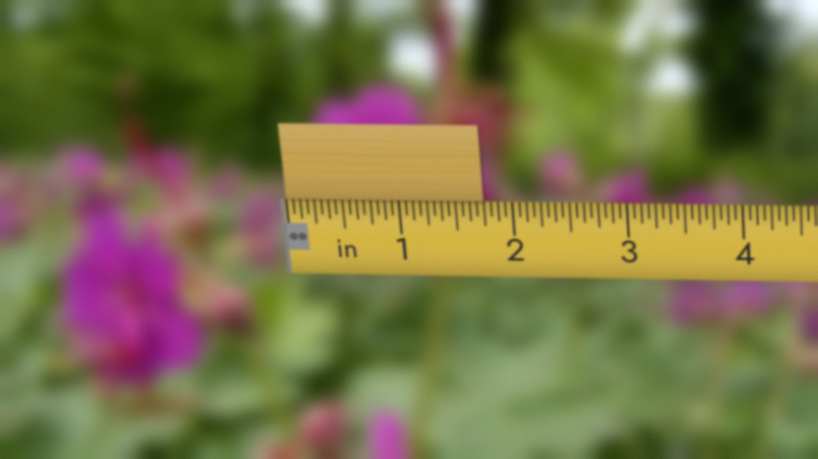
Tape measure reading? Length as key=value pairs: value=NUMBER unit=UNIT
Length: value=1.75 unit=in
